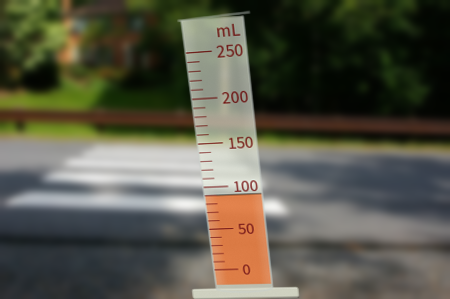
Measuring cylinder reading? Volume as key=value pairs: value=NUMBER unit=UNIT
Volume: value=90 unit=mL
